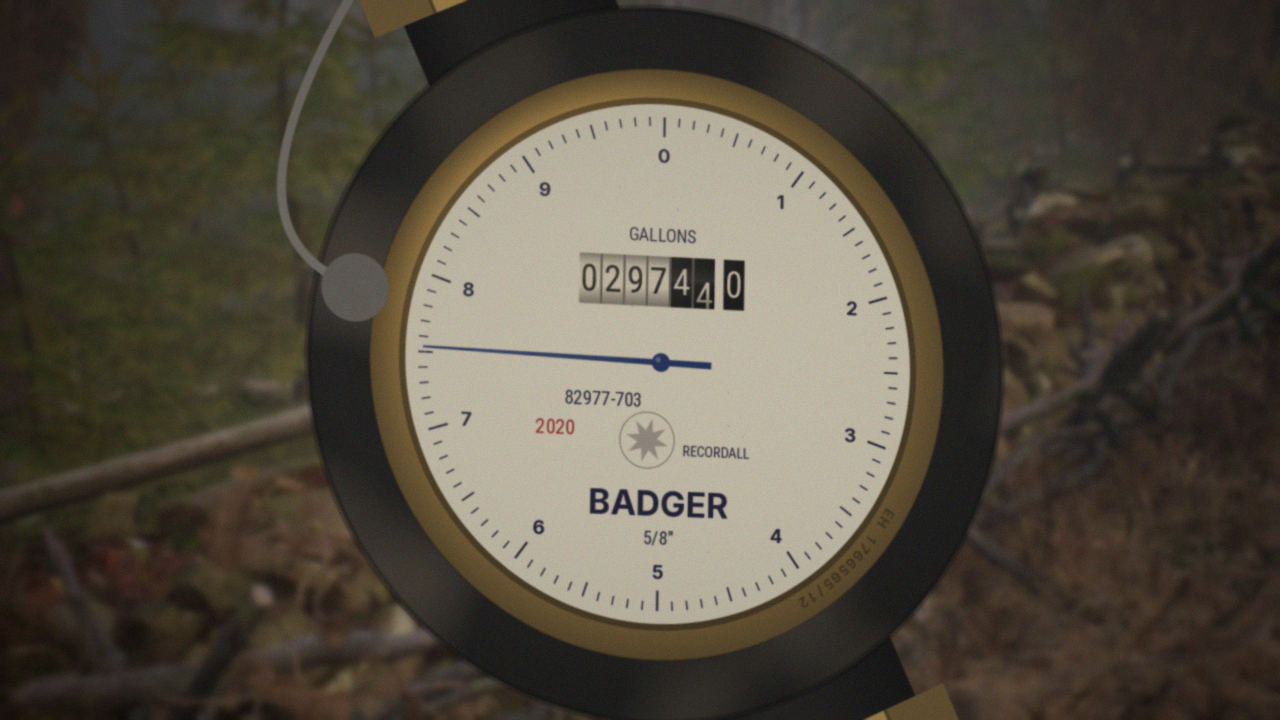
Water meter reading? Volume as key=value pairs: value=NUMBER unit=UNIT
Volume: value=297437.5 unit=gal
